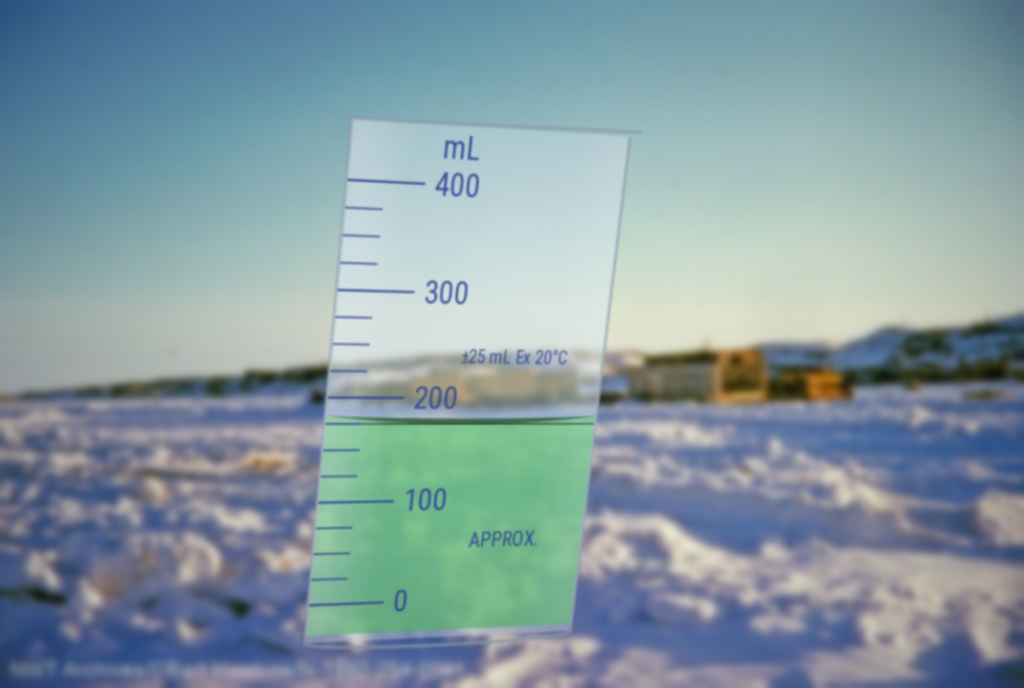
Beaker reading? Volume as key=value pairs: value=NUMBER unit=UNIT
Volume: value=175 unit=mL
